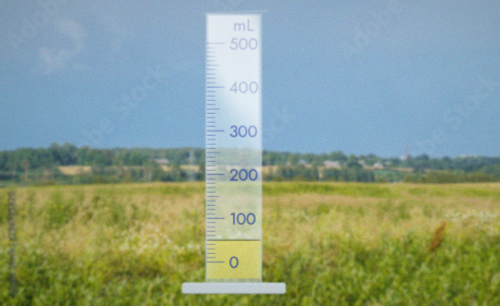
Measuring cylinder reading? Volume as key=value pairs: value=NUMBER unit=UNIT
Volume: value=50 unit=mL
